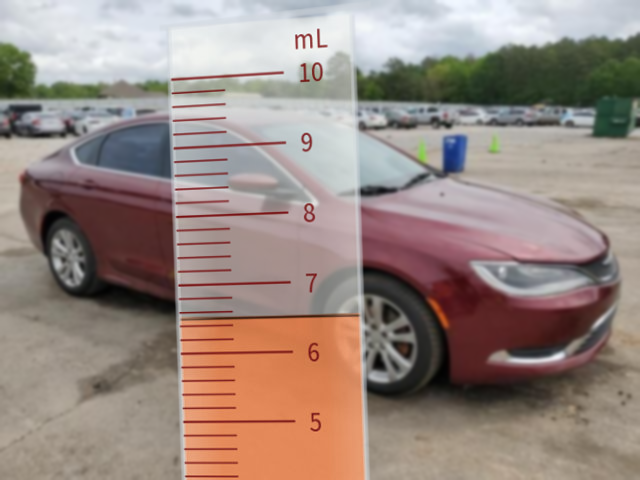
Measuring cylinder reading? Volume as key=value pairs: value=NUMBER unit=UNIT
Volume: value=6.5 unit=mL
